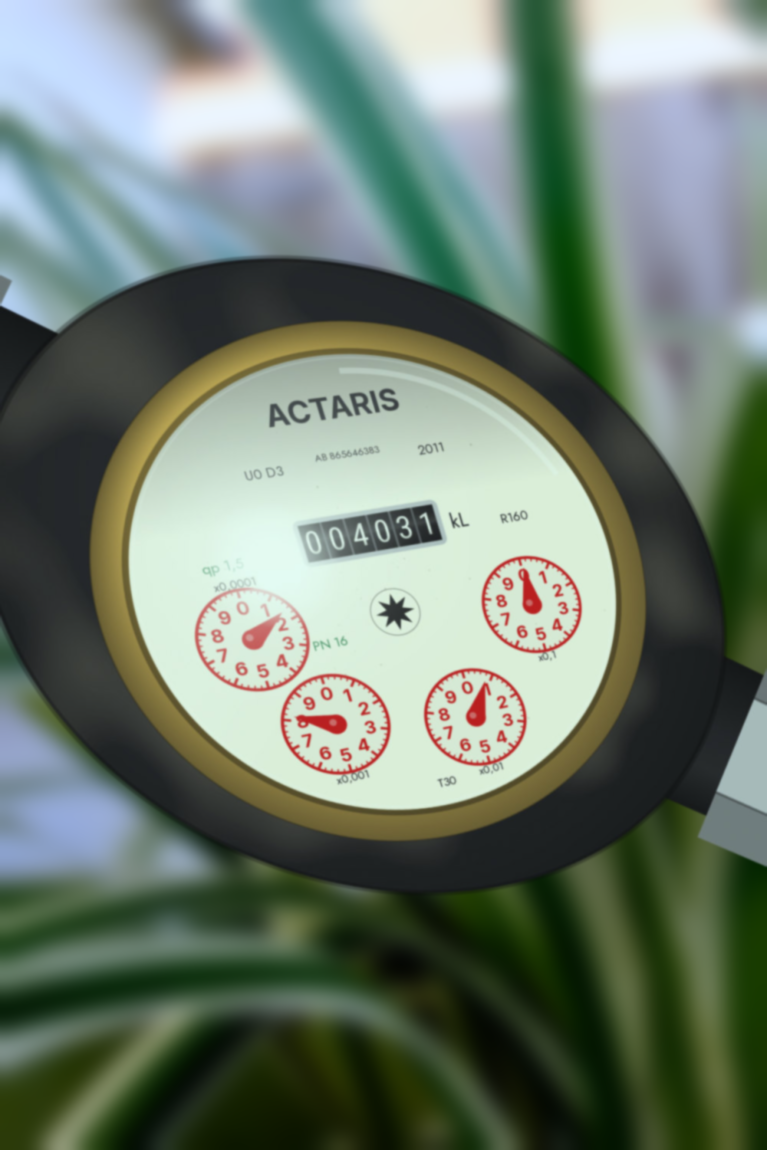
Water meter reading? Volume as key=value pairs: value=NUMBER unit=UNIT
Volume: value=4031.0081 unit=kL
